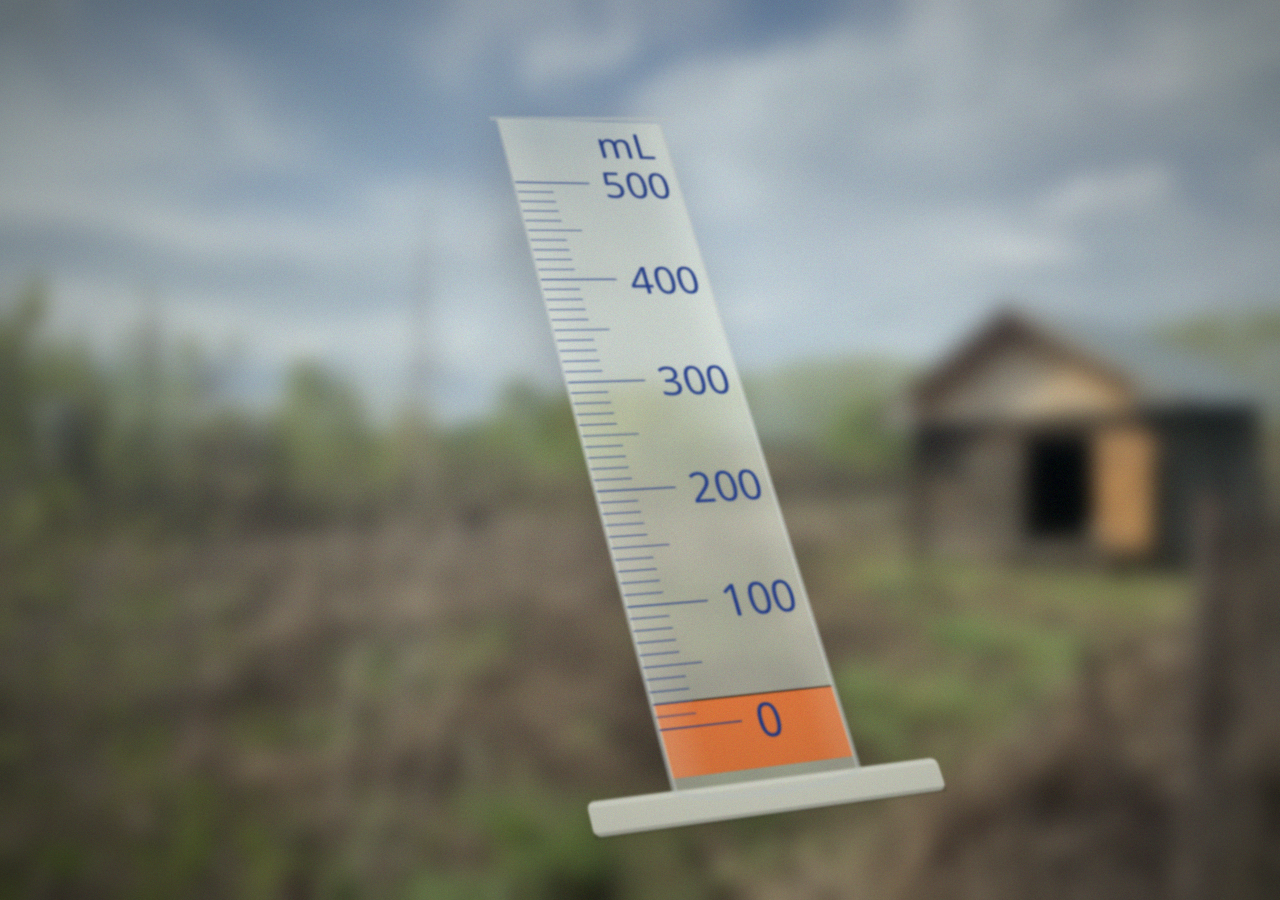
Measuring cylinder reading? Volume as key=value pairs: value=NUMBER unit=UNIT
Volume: value=20 unit=mL
